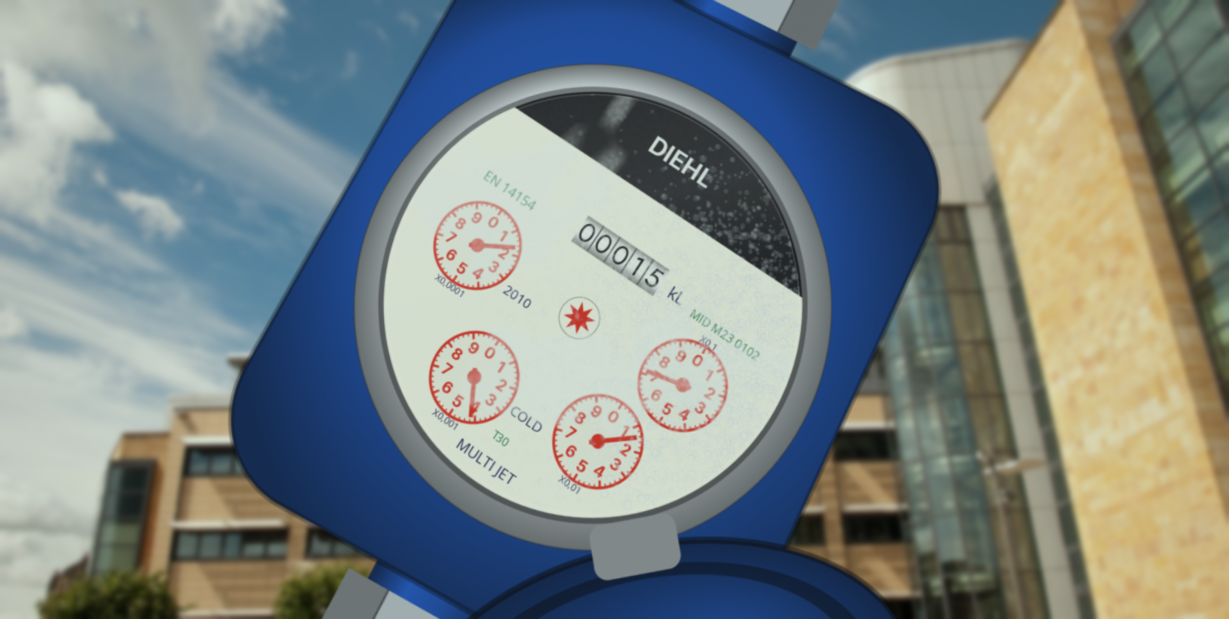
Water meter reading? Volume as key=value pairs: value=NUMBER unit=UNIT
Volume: value=15.7141 unit=kL
